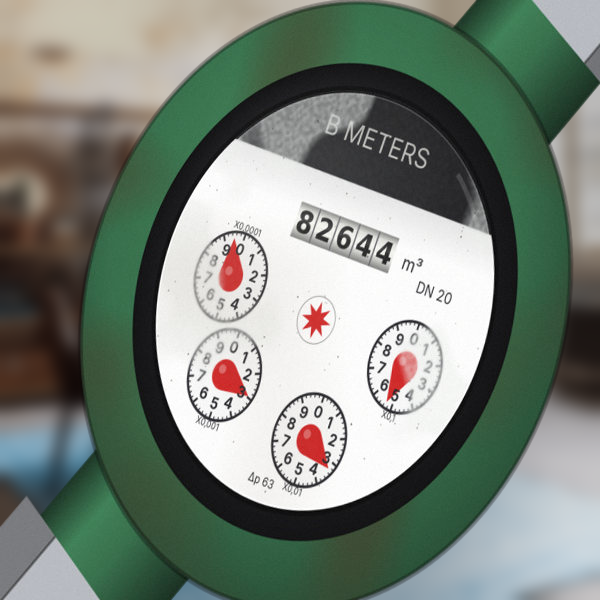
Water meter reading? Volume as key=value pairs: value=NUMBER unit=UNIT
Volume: value=82644.5329 unit=m³
